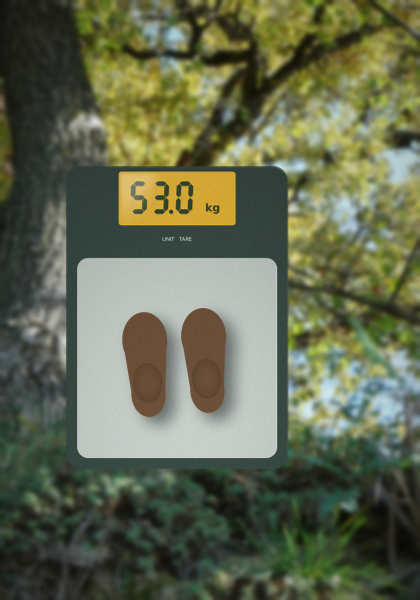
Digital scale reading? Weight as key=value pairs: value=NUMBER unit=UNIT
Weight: value=53.0 unit=kg
